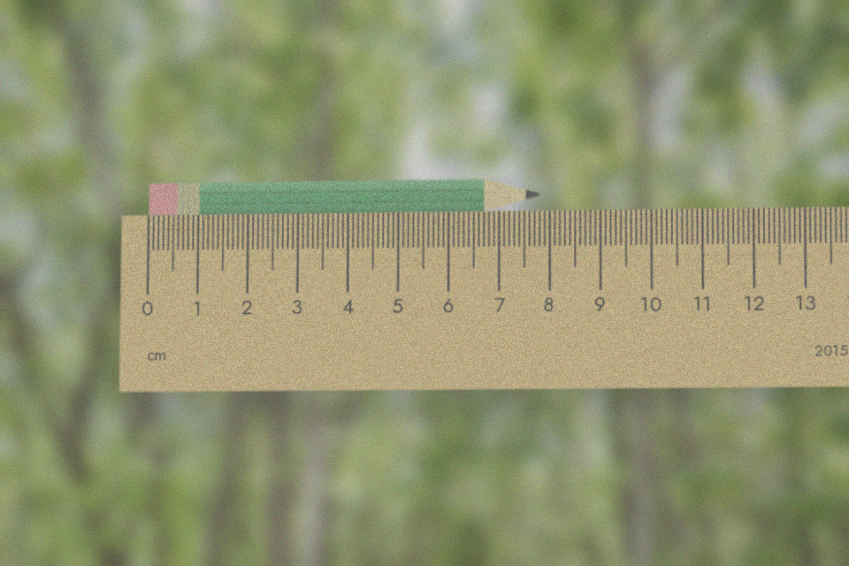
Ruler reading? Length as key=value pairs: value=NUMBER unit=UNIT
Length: value=7.8 unit=cm
